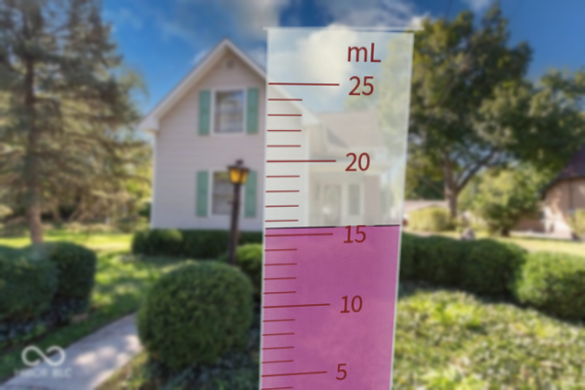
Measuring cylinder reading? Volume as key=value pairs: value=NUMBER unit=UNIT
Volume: value=15.5 unit=mL
